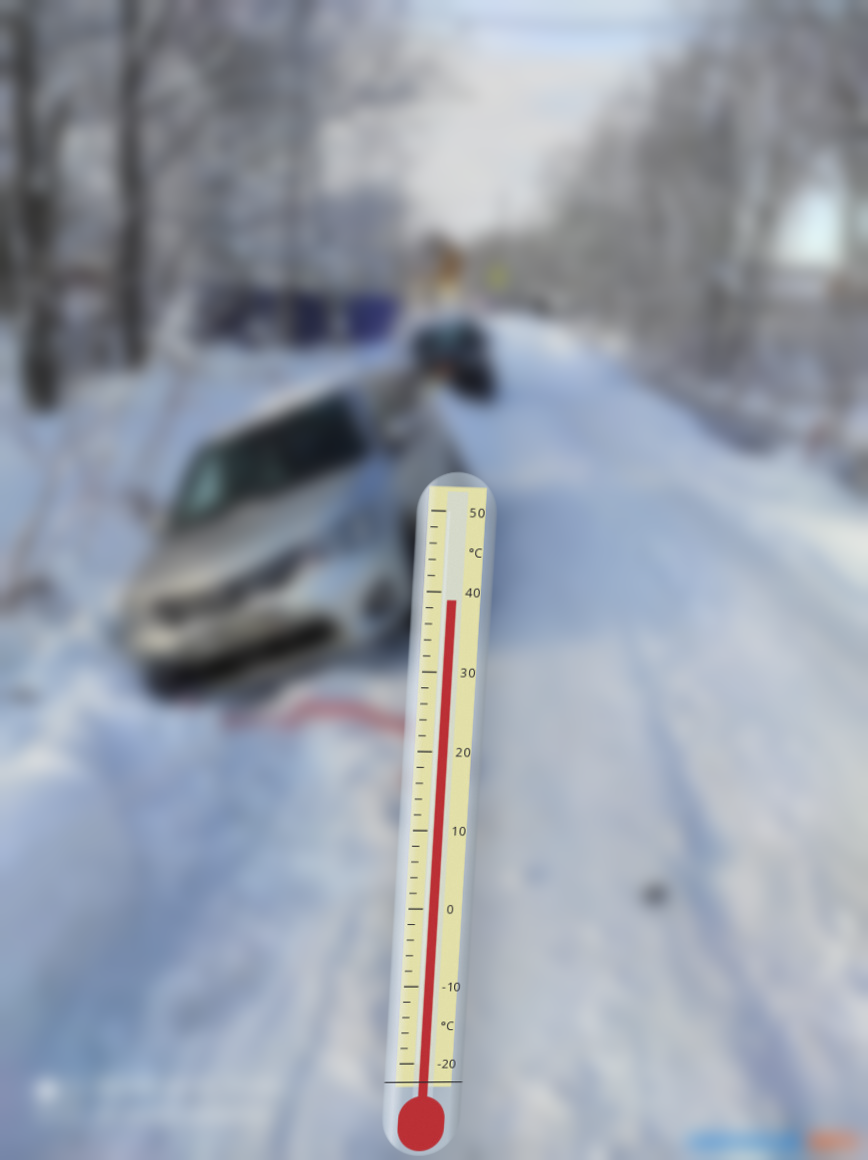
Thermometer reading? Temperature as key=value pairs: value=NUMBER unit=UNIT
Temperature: value=39 unit=°C
